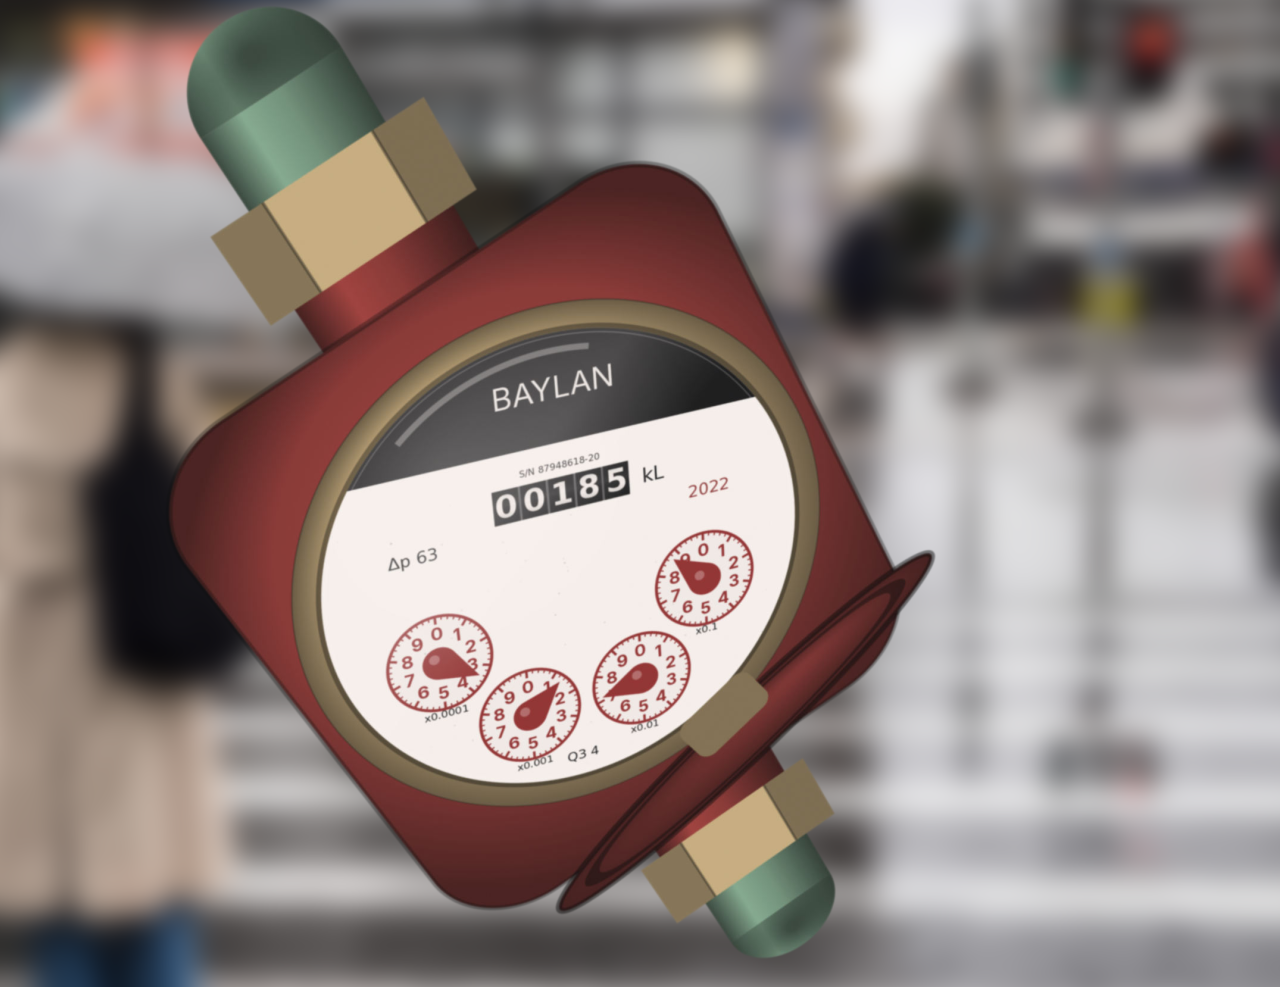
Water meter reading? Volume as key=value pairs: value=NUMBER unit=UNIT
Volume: value=185.8713 unit=kL
